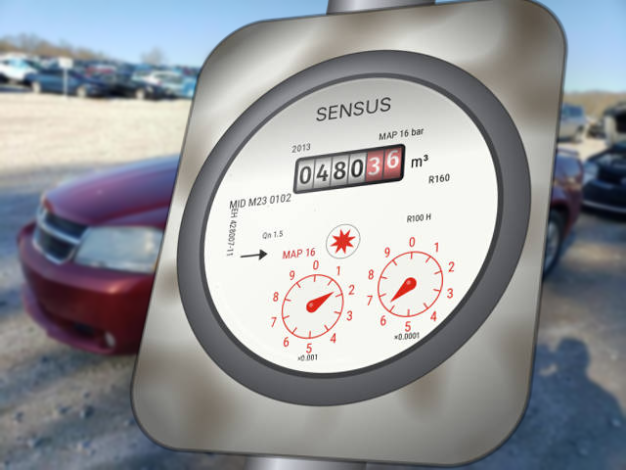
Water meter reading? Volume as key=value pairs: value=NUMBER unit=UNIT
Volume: value=480.3616 unit=m³
